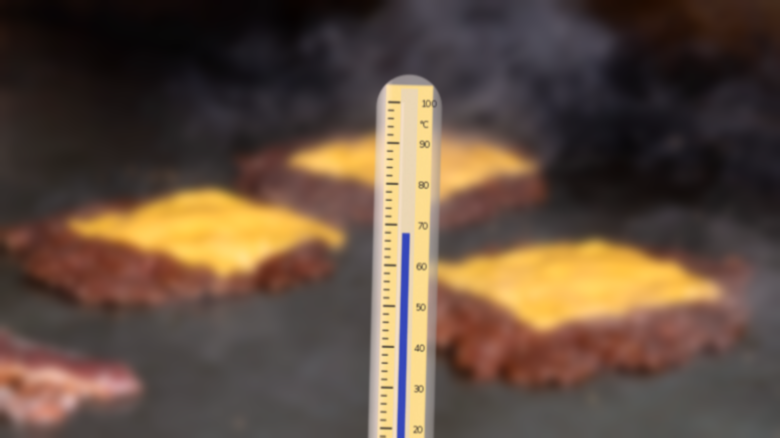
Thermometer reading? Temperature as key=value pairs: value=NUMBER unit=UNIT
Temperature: value=68 unit=°C
